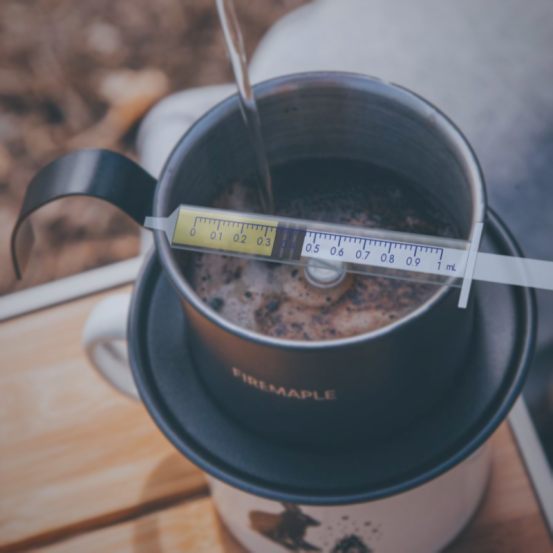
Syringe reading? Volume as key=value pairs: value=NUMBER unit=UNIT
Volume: value=0.34 unit=mL
